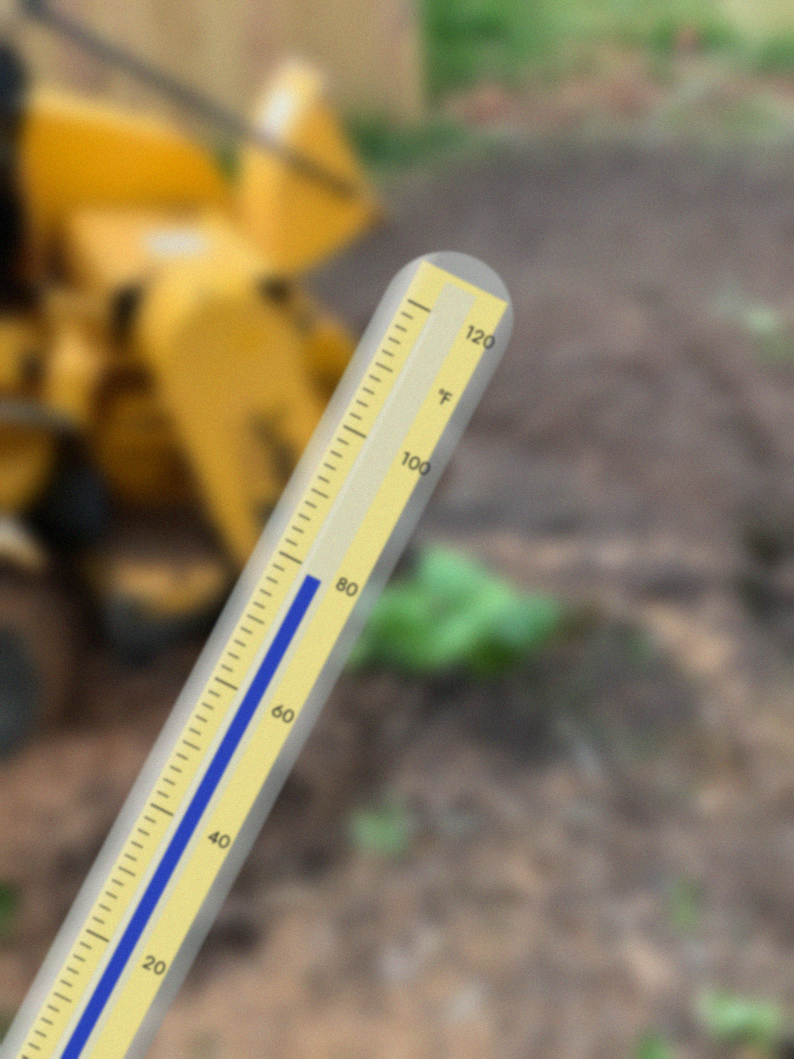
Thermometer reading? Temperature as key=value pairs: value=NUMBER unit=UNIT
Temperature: value=79 unit=°F
